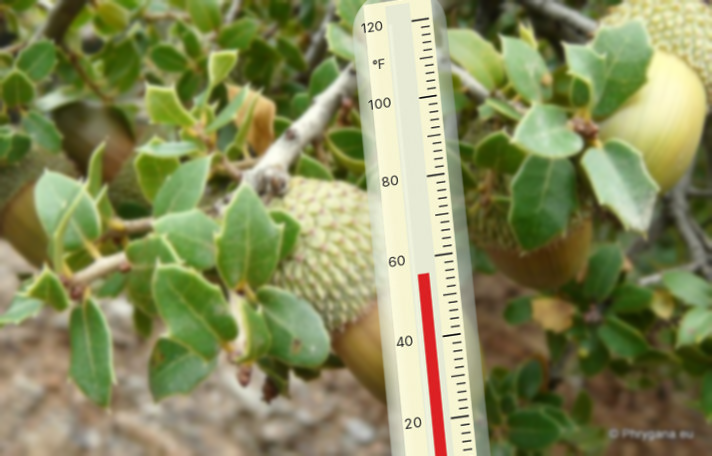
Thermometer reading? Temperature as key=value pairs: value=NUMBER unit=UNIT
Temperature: value=56 unit=°F
